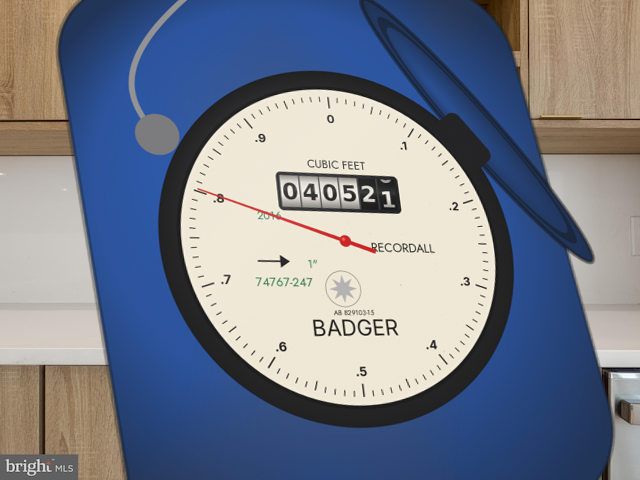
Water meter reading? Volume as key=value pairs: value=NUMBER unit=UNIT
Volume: value=40520.80 unit=ft³
